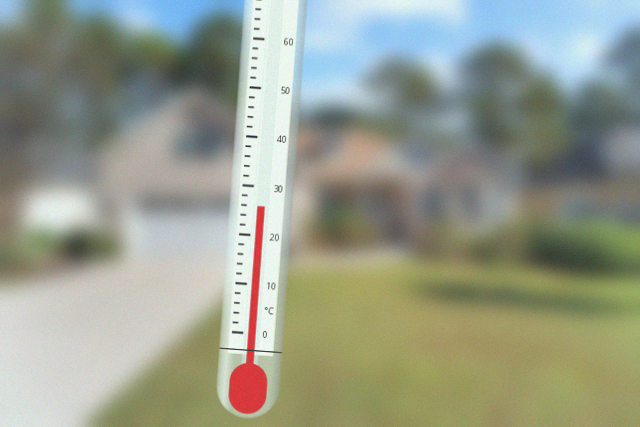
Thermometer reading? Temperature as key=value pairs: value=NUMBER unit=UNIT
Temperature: value=26 unit=°C
